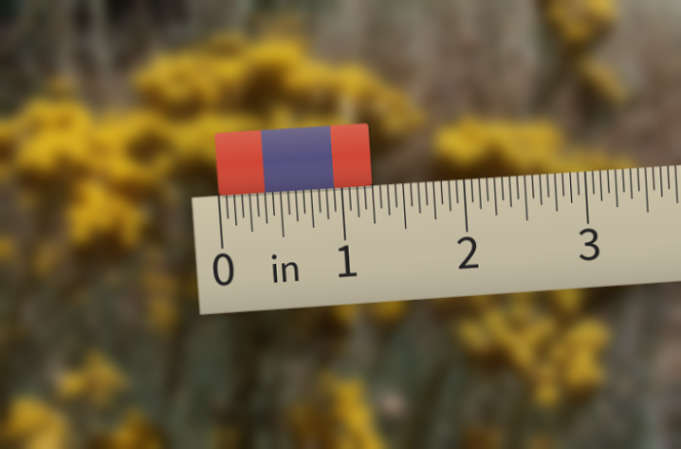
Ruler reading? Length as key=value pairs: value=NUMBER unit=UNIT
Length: value=1.25 unit=in
